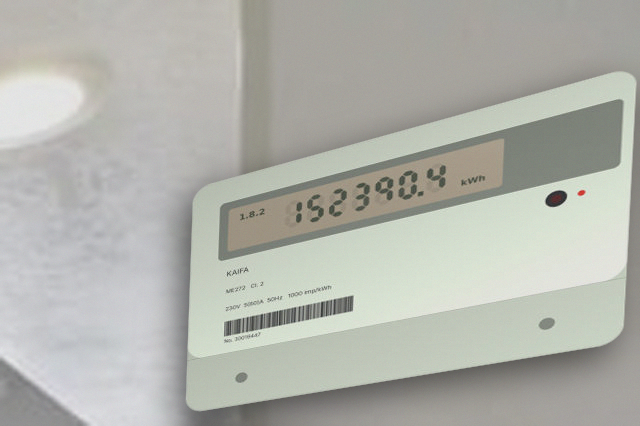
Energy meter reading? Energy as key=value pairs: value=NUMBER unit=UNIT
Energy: value=152390.4 unit=kWh
